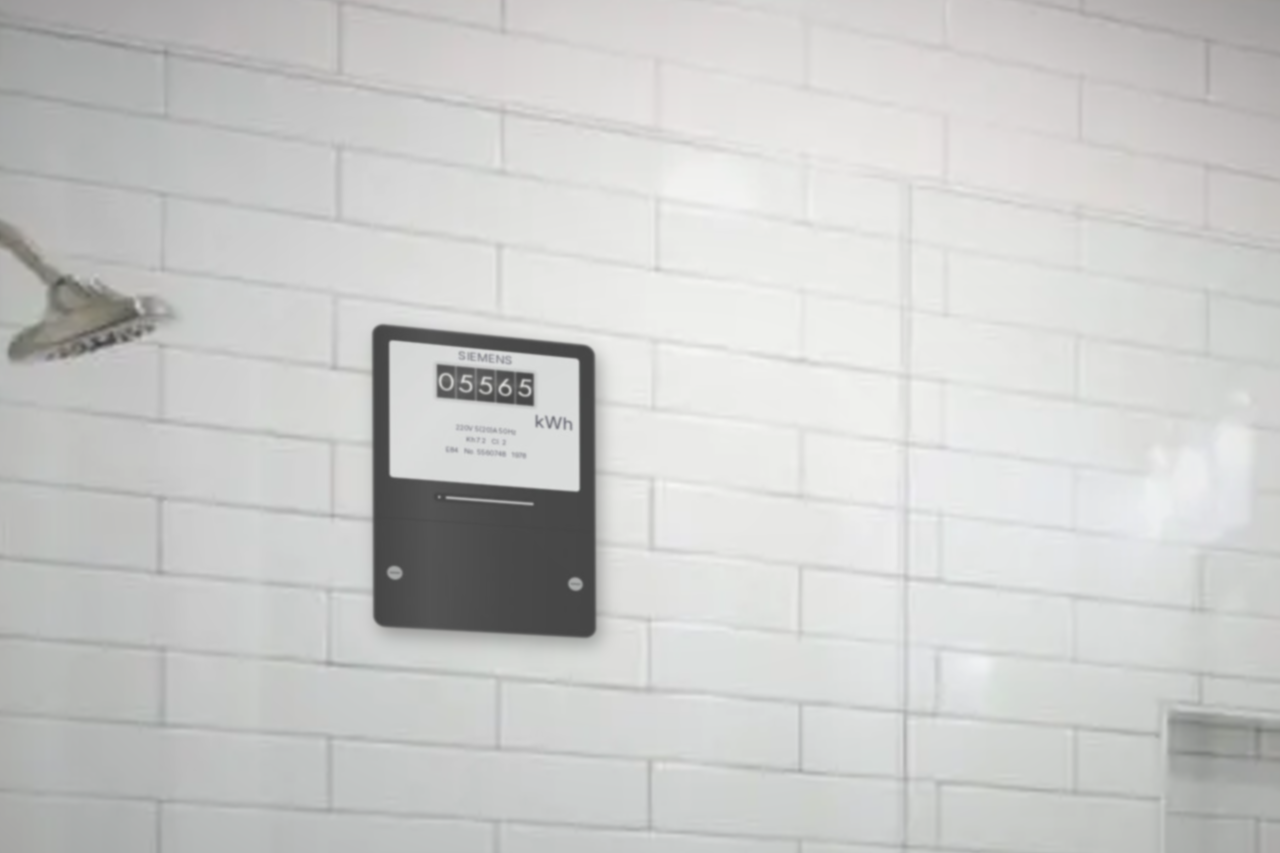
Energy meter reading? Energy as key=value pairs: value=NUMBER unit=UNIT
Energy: value=5565 unit=kWh
